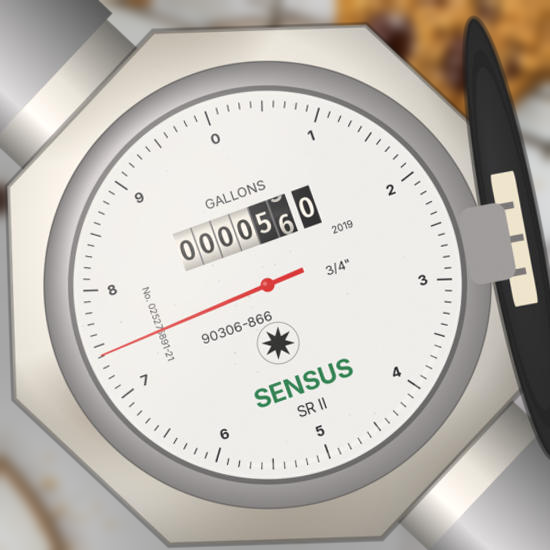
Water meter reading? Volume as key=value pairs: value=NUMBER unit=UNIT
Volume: value=557.4 unit=gal
